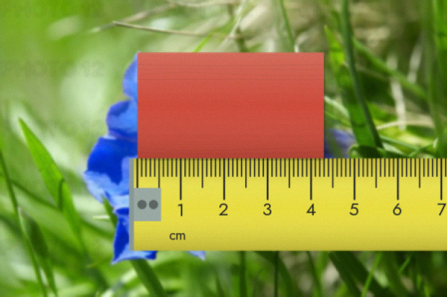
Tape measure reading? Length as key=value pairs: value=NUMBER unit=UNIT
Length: value=4.3 unit=cm
